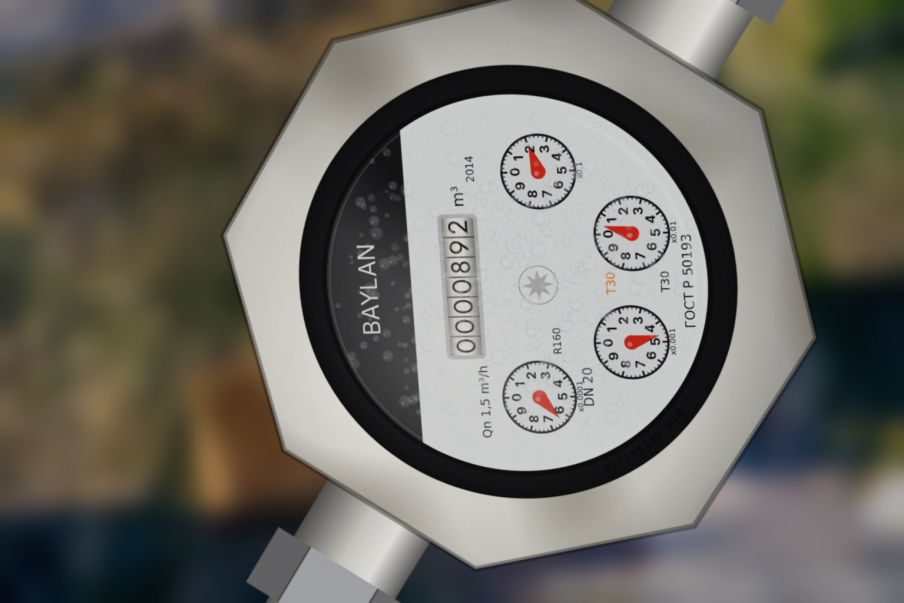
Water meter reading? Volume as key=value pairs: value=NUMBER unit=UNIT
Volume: value=892.2046 unit=m³
